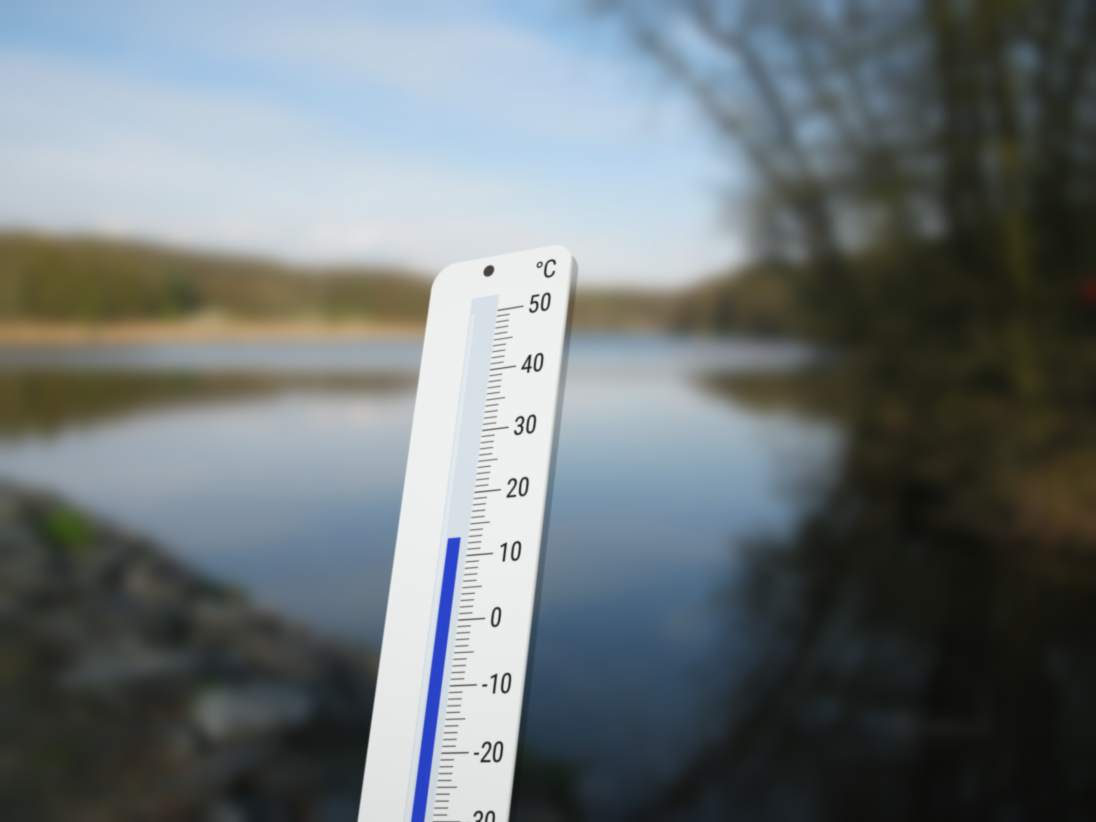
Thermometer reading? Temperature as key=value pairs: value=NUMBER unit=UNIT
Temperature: value=13 unit=°C
